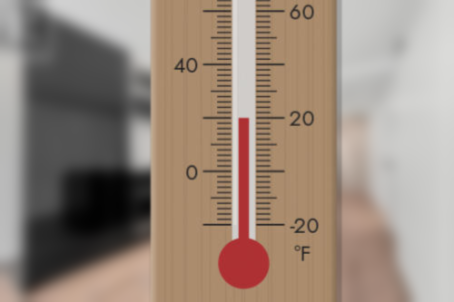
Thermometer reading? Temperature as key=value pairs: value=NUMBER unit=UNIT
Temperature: value=20 unit=°F
